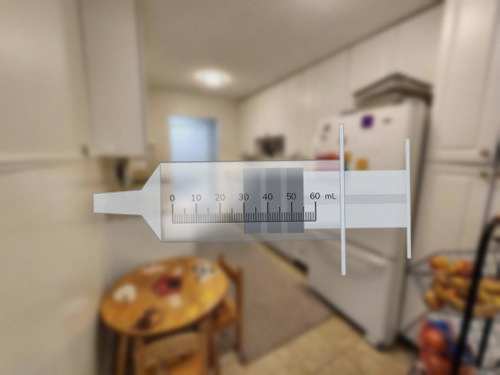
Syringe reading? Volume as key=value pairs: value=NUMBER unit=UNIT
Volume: value=30 unit=mL
